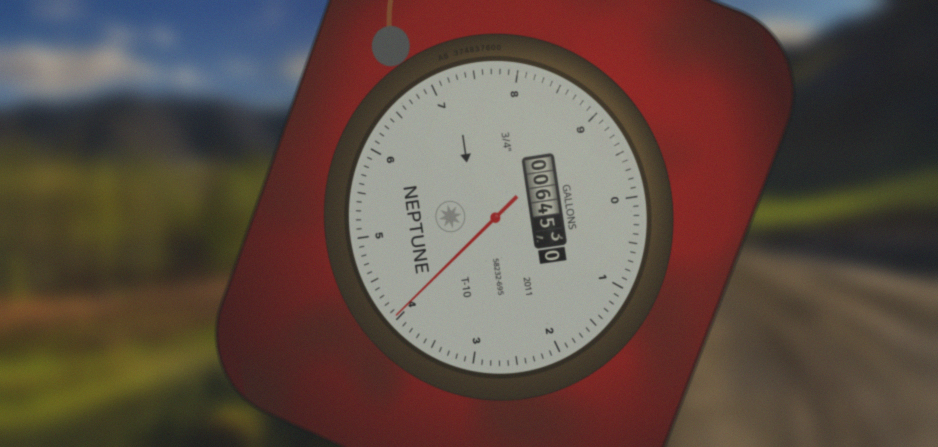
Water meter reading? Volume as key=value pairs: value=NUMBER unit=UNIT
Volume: value=64534.0 unit=gal
